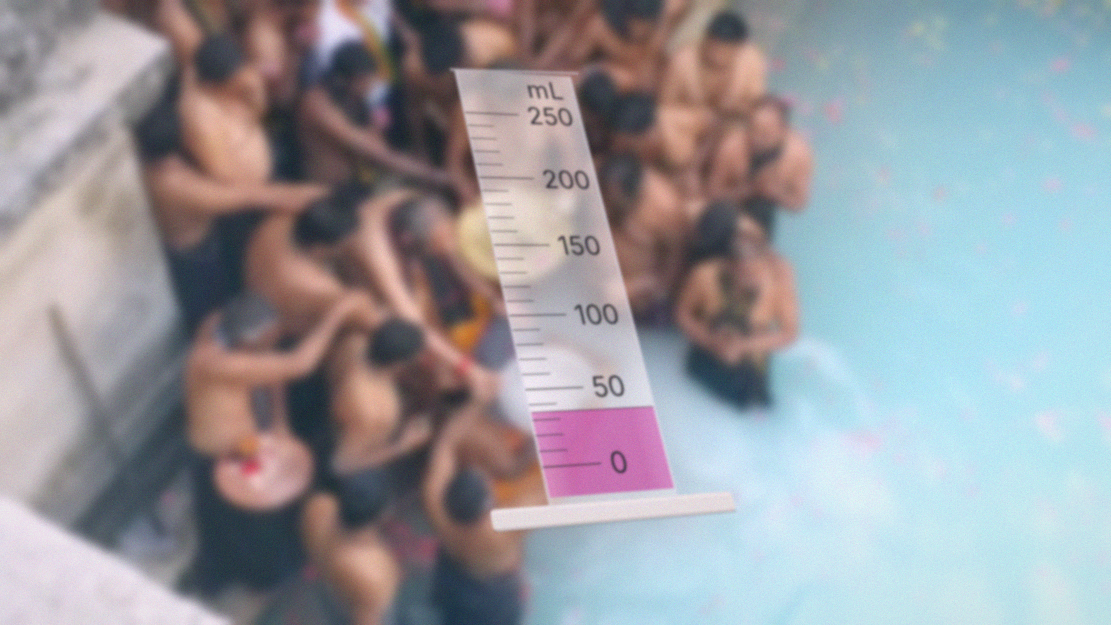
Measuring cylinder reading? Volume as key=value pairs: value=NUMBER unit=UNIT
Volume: value=35 unit=mL
